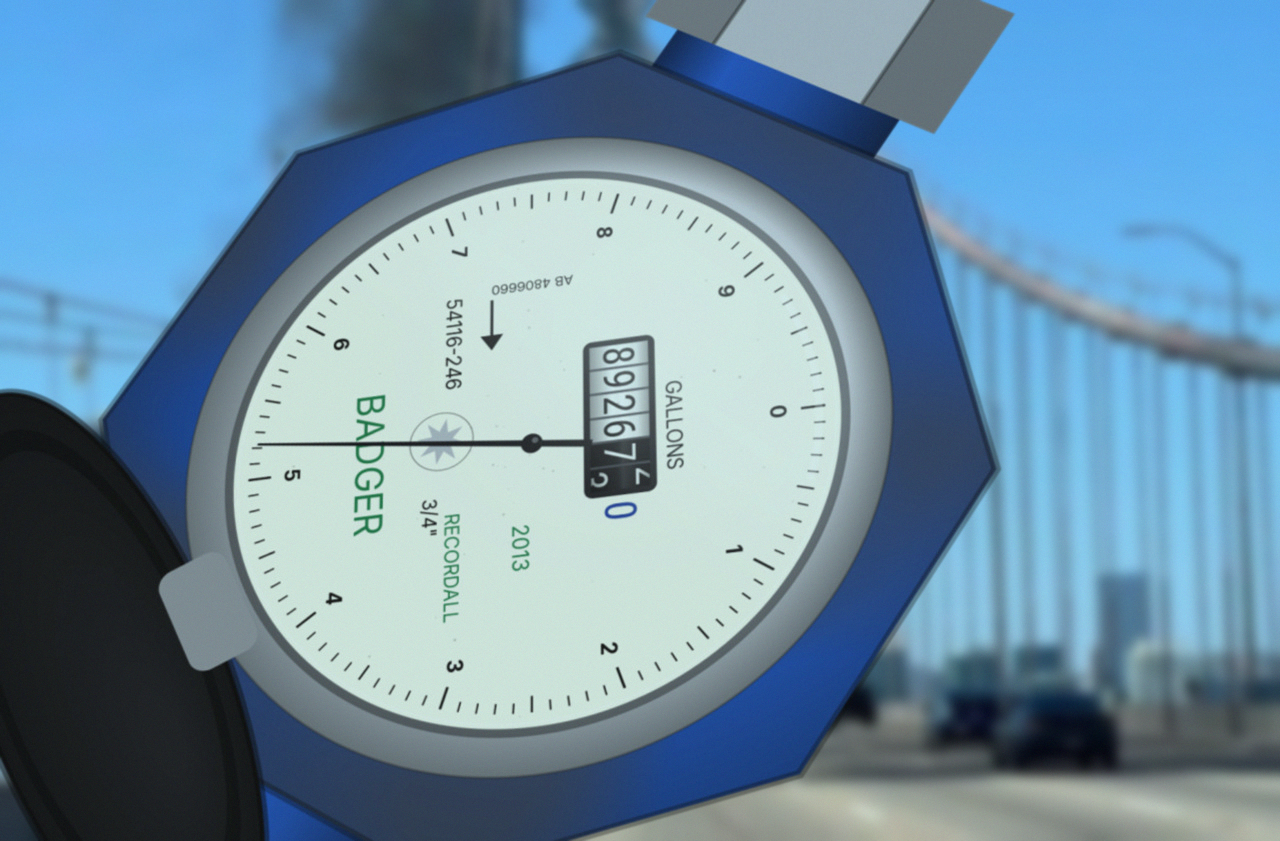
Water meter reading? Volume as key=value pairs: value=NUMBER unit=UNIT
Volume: value=8926725.2 unit=gal
